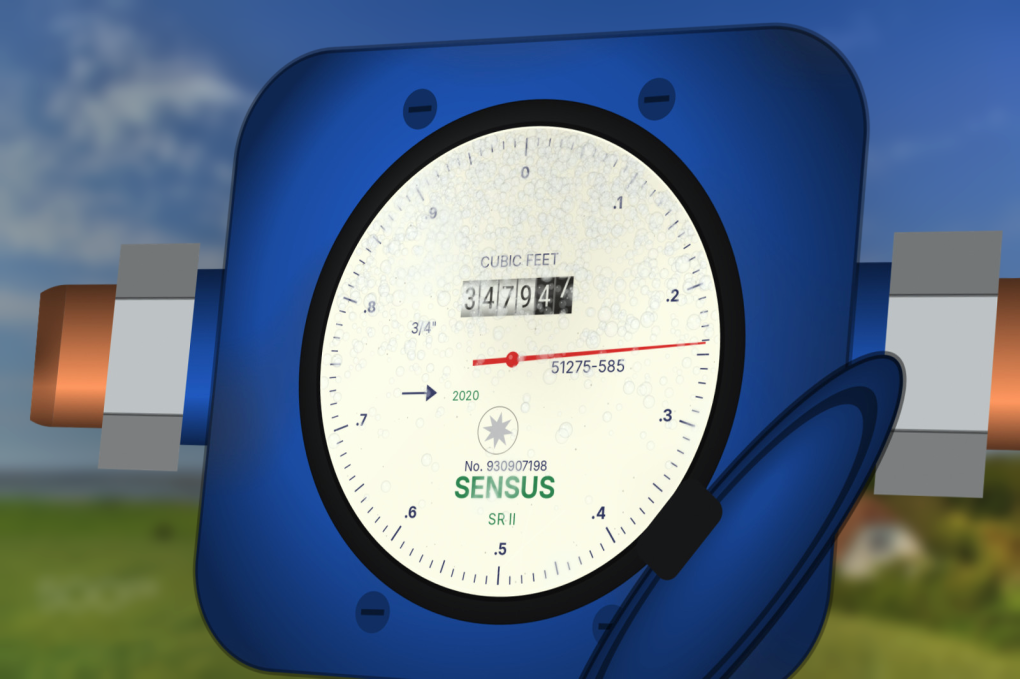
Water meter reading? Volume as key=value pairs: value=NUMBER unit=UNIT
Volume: value=347947.24 unit=ft³
